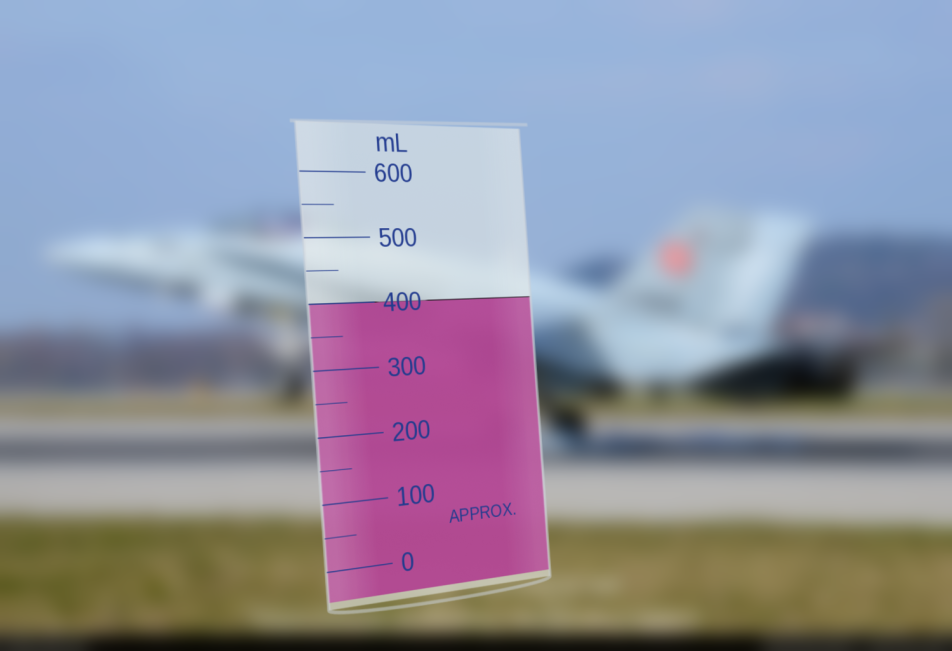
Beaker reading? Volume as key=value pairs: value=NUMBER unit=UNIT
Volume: value=400 unit=mL
